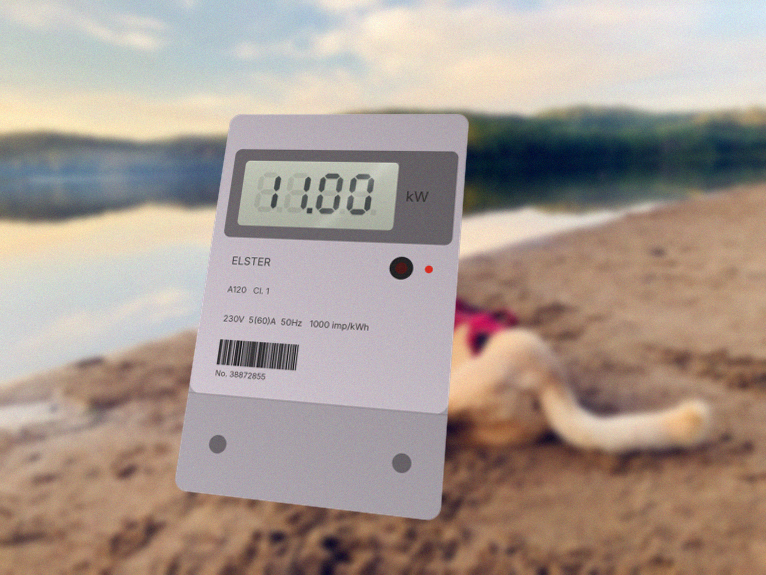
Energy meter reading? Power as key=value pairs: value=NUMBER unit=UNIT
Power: value=11.00 unit=kW
